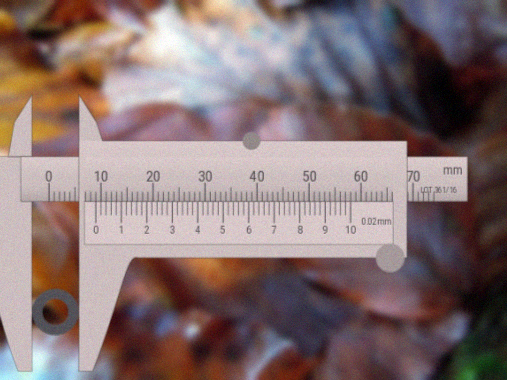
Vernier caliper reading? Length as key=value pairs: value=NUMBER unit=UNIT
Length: value=9.0 unit=mm
